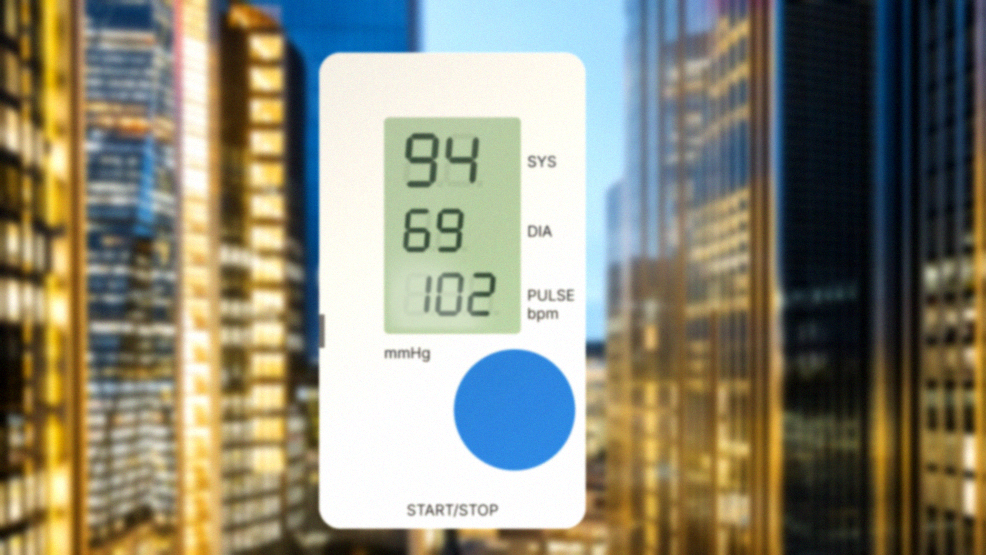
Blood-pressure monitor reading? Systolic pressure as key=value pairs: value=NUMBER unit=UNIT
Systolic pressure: value=94 unit=mmHg
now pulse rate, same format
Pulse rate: value=102 unit=bpm
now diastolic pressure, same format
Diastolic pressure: value=69 unit=mmHg
